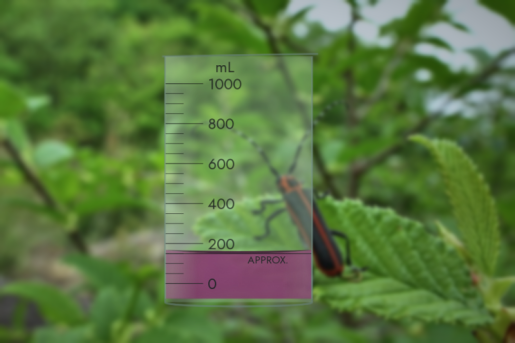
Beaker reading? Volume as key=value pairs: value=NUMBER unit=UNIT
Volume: value=150 unit=mL
